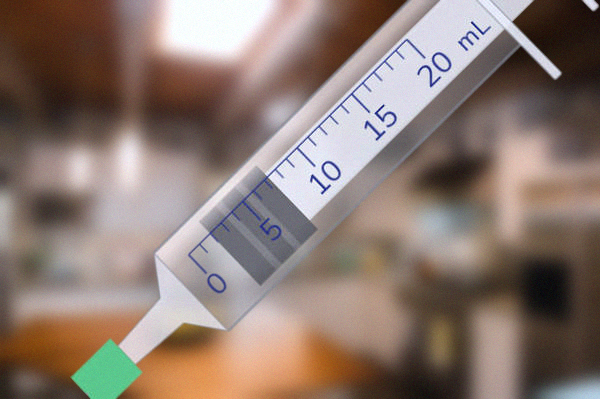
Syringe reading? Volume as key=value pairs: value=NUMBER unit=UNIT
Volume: value=2 unit=mL
